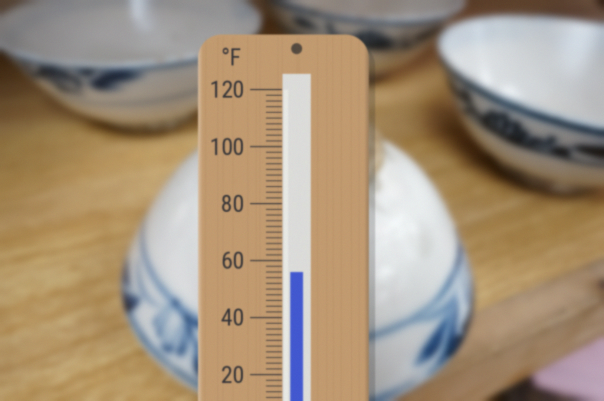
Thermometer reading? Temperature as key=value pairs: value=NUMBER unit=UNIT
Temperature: value=56 unit=°F
